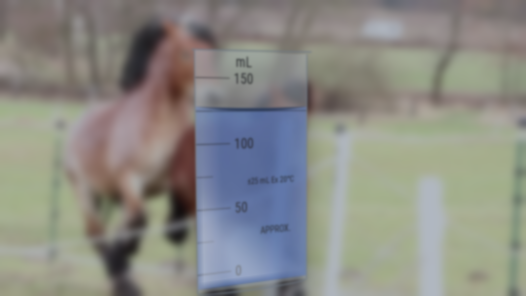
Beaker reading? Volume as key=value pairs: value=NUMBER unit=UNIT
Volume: value=125 unit=mL
